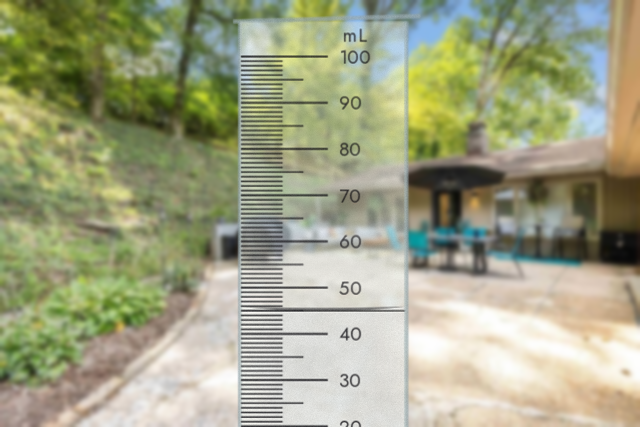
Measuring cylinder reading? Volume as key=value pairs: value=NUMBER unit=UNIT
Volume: value=45 unit=mL
